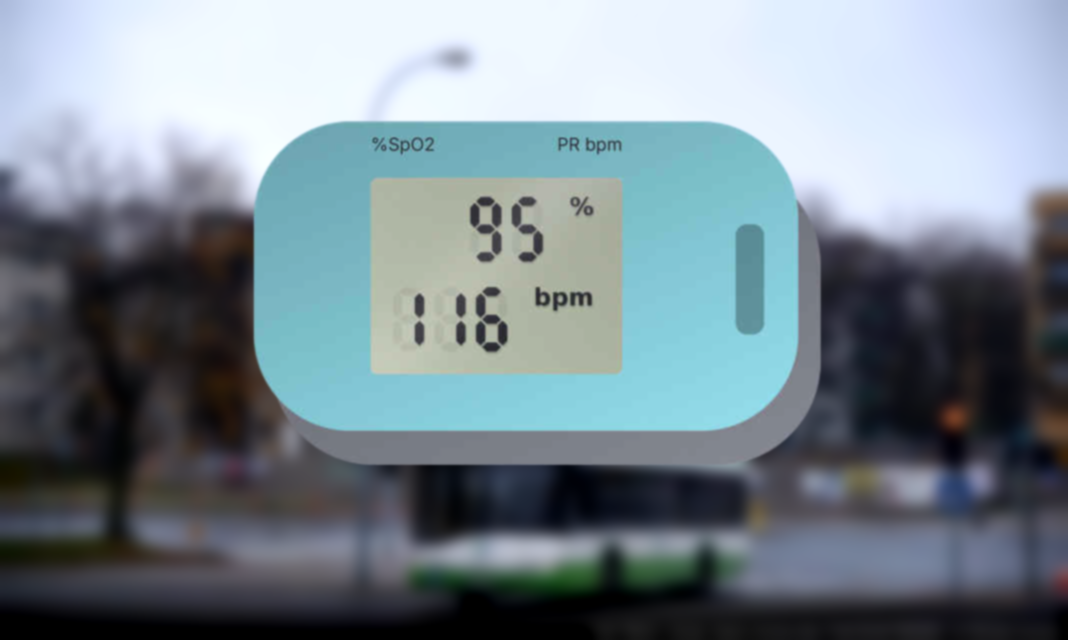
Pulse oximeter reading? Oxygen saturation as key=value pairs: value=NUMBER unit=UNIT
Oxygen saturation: value=95 unit=%
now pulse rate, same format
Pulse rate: value=116 unit=bpm
